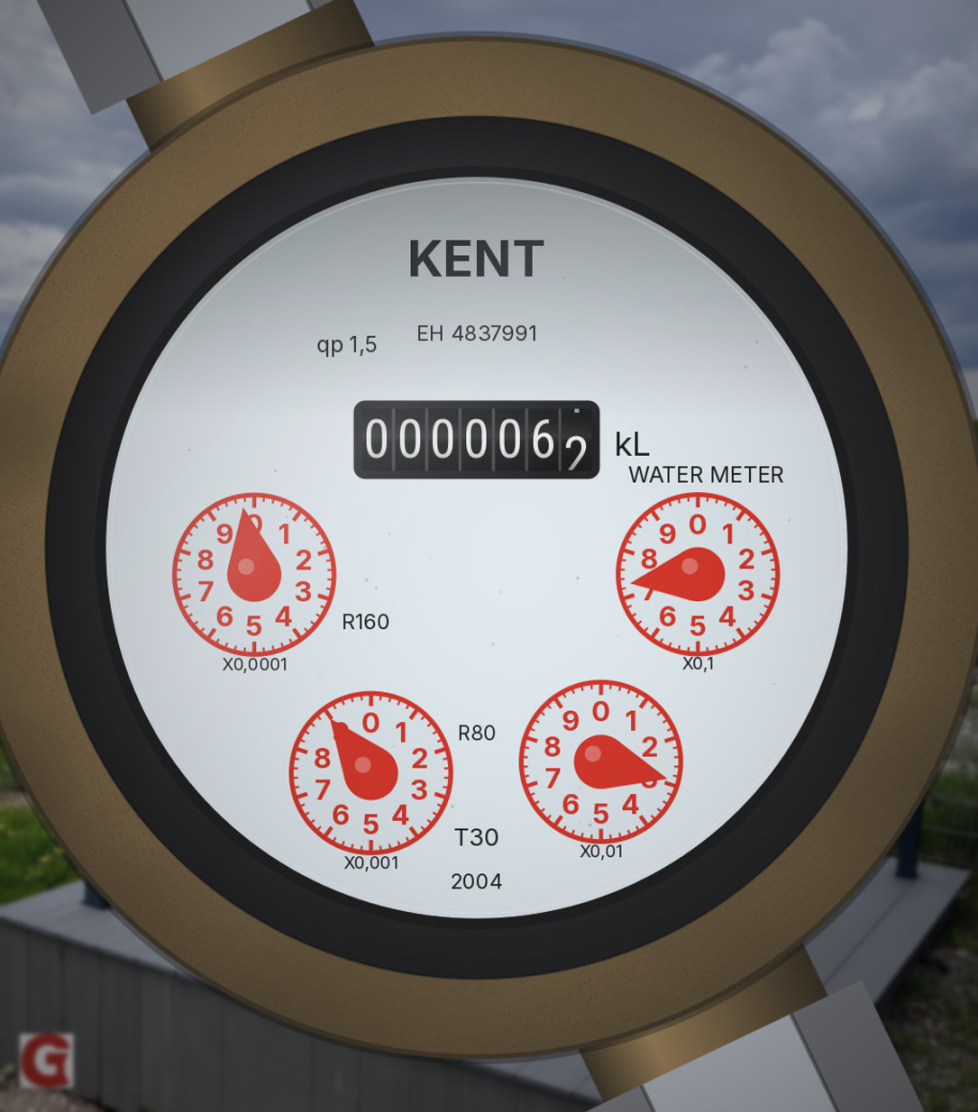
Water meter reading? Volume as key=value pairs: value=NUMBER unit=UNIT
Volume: value=61.7289 unit=kL
